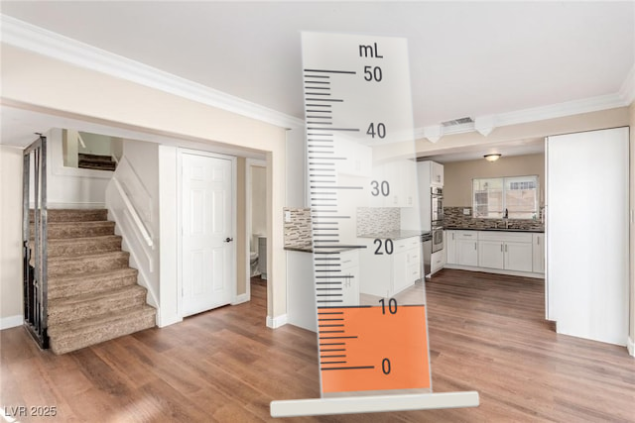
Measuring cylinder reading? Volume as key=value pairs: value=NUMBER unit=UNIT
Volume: value=10 unit=mL
